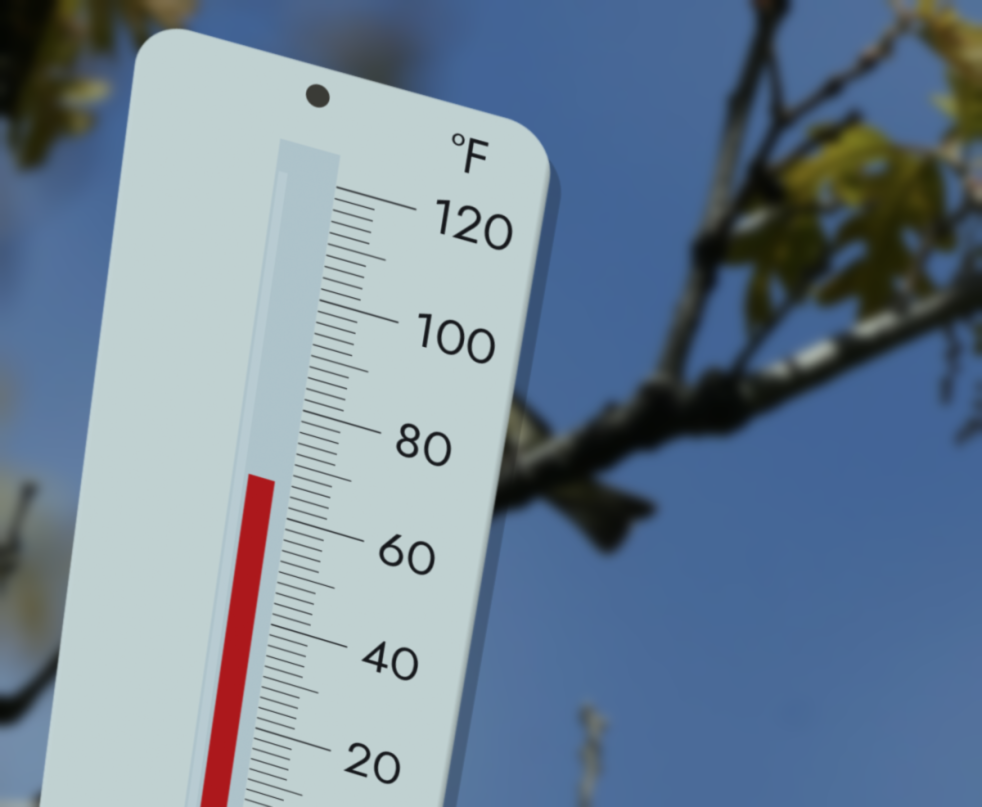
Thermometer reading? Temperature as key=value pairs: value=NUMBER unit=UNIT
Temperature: value=66 unit=°F
